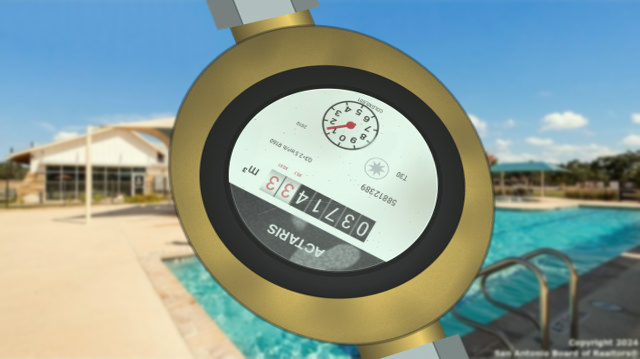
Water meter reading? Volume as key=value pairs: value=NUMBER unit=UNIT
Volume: value=3714.331 unit=m³
